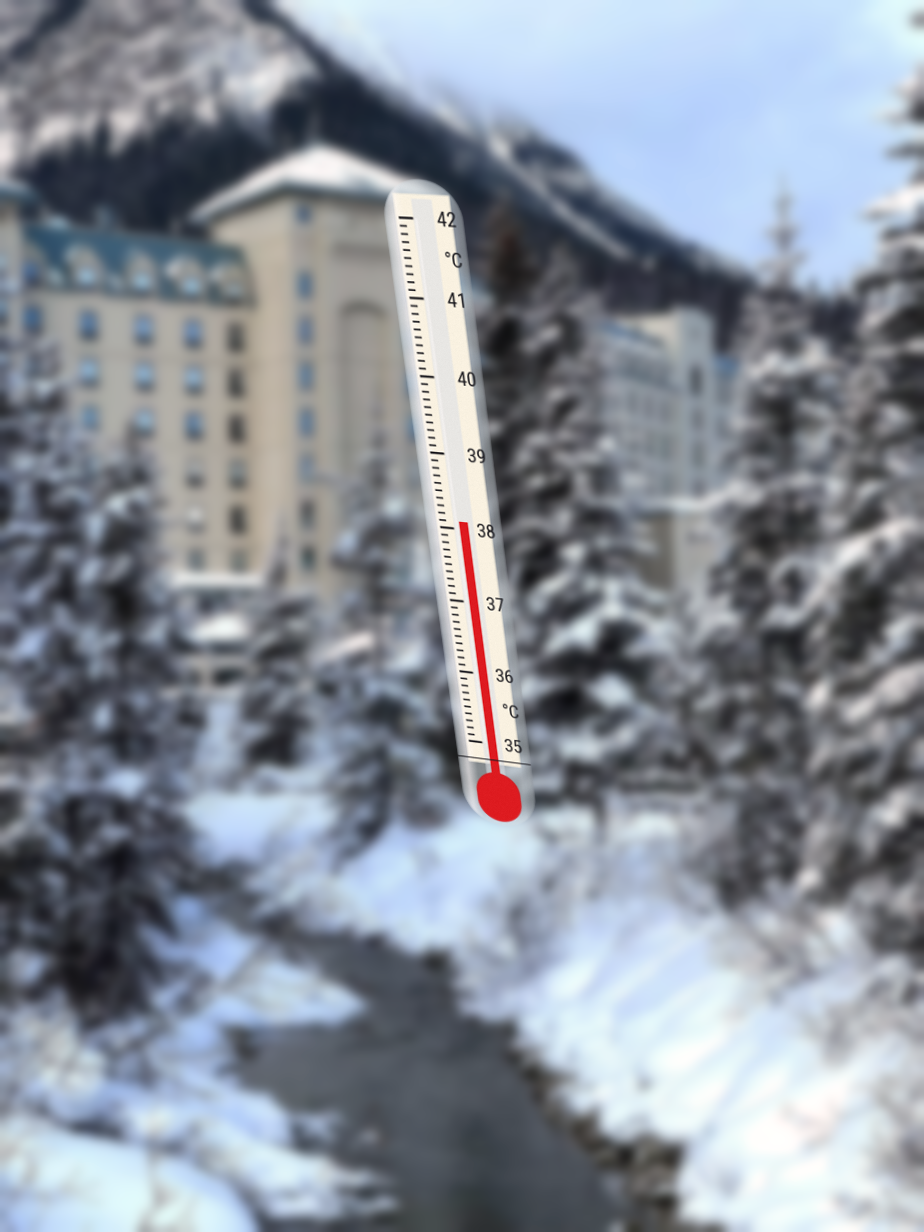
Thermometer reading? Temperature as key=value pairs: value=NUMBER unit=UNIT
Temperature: value=38.1 unit=°C
